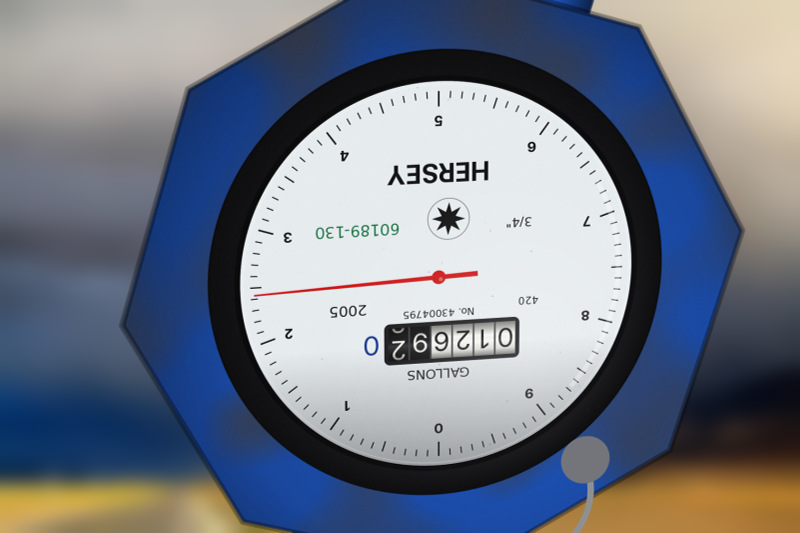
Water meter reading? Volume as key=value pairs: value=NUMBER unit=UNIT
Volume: value=126922.4 unit=gal
